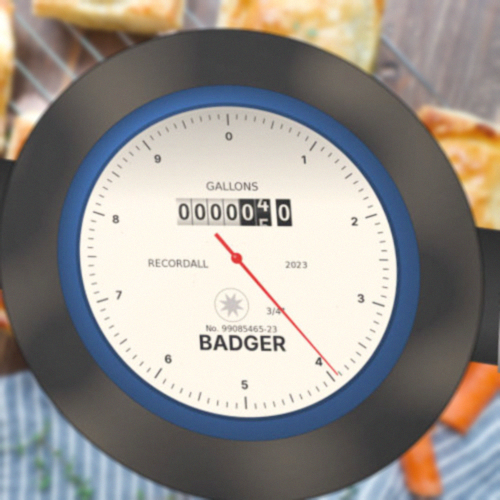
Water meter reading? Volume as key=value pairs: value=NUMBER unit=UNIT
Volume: value=43.9 unit=gal
